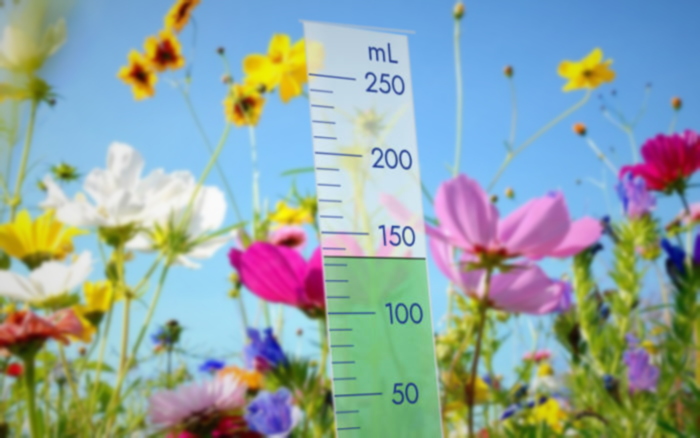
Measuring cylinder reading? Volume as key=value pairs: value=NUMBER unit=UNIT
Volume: value=135 unit=mL
